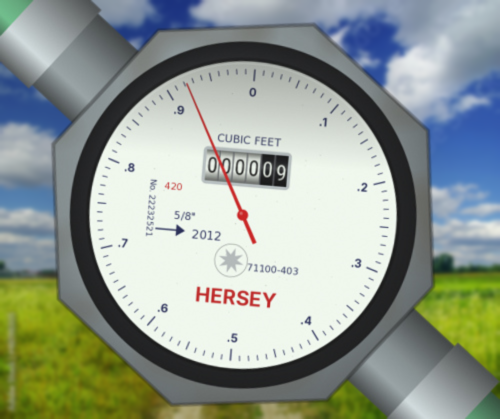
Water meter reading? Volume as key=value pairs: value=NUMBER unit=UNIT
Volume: value=8.92 unit=ft³
